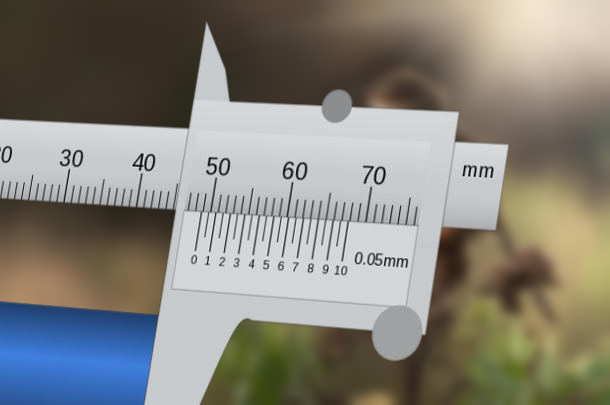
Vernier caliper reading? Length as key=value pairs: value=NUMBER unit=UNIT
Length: value=48.8 unit=mm
